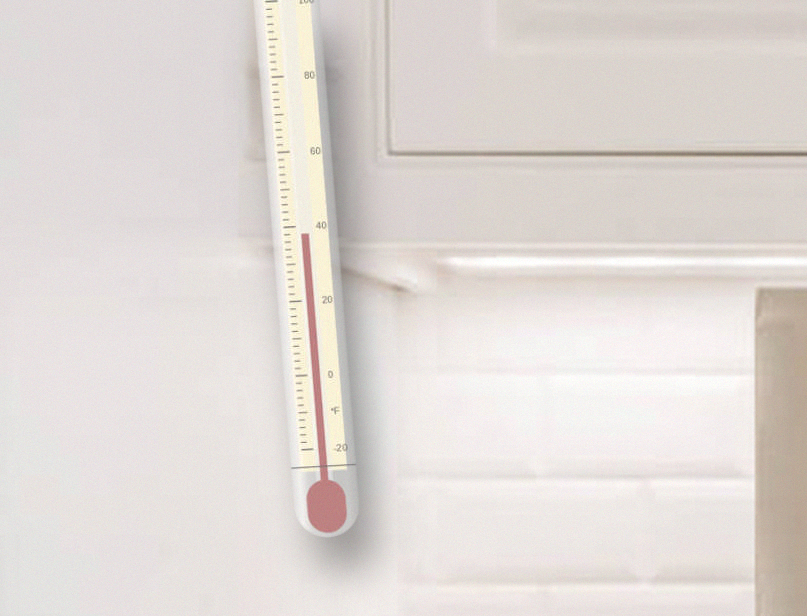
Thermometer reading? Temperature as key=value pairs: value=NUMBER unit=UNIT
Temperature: value=38 unit=°F
